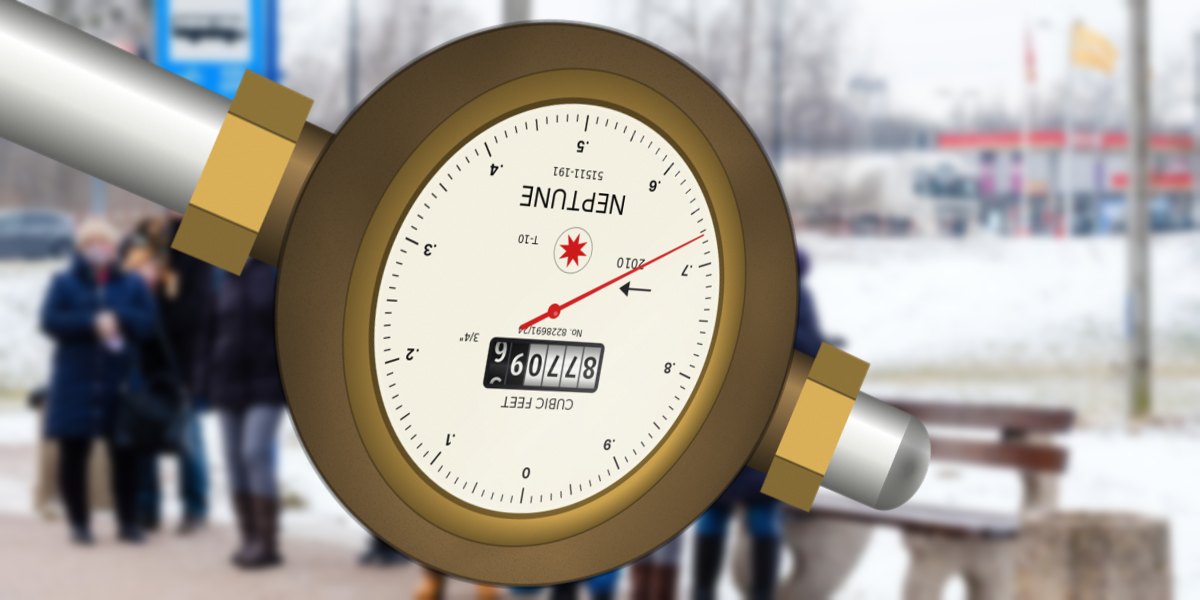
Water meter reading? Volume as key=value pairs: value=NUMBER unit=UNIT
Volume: value=877095.67 unit=ft³
